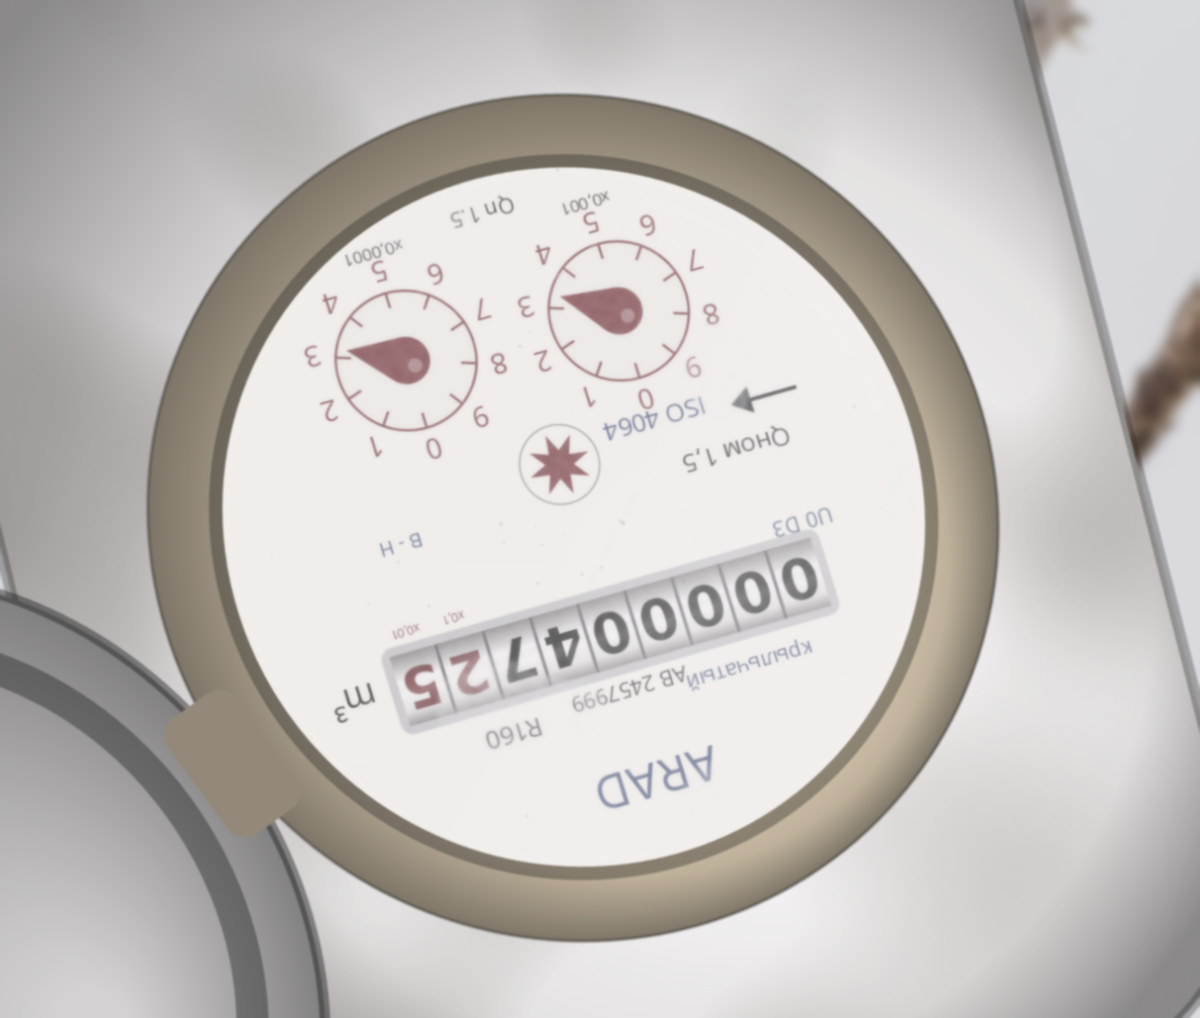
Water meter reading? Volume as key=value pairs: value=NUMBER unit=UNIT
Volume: value=47.2533 unit=m³
